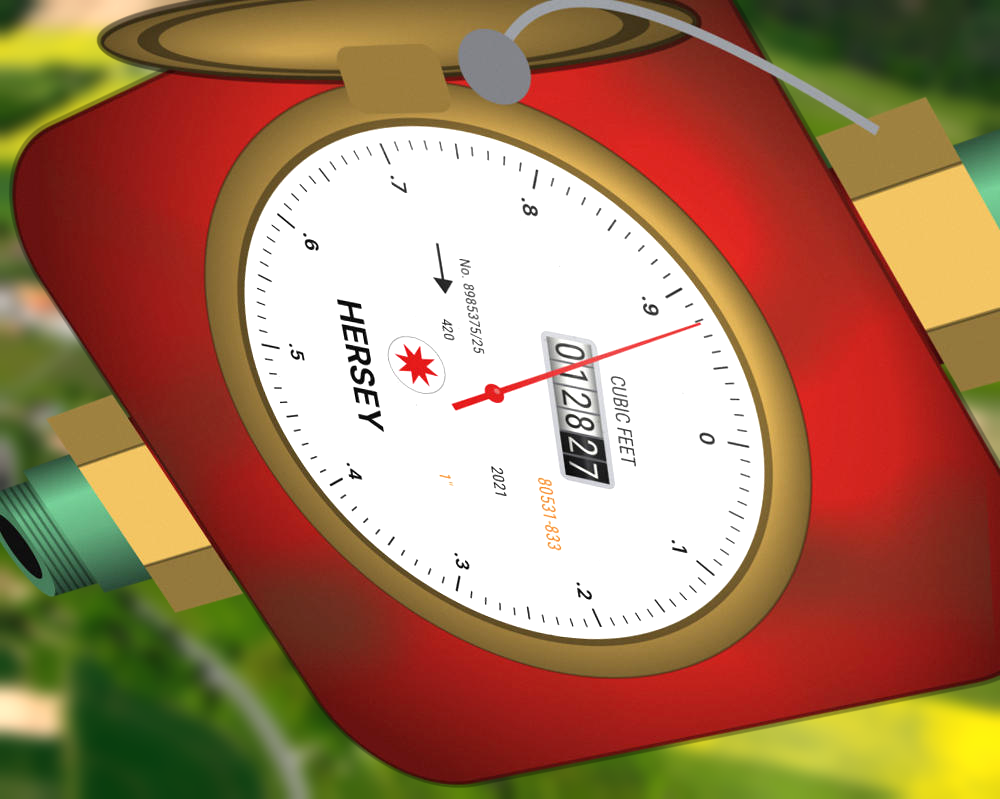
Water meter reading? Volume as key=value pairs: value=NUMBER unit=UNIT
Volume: value=12826.92 unit=ft³
